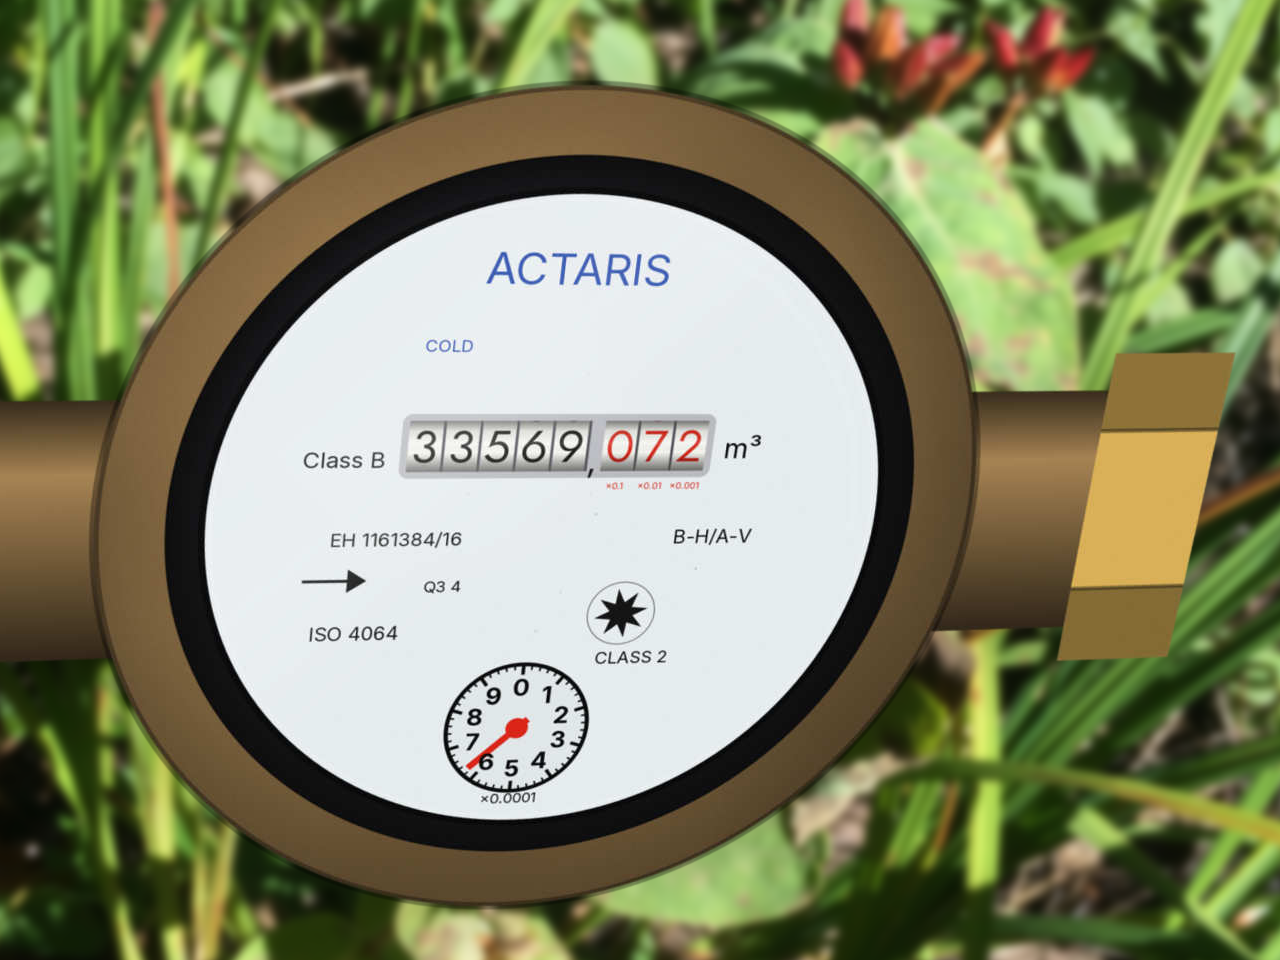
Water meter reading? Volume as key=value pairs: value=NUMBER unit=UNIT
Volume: value=33569.0726 unit=m³
